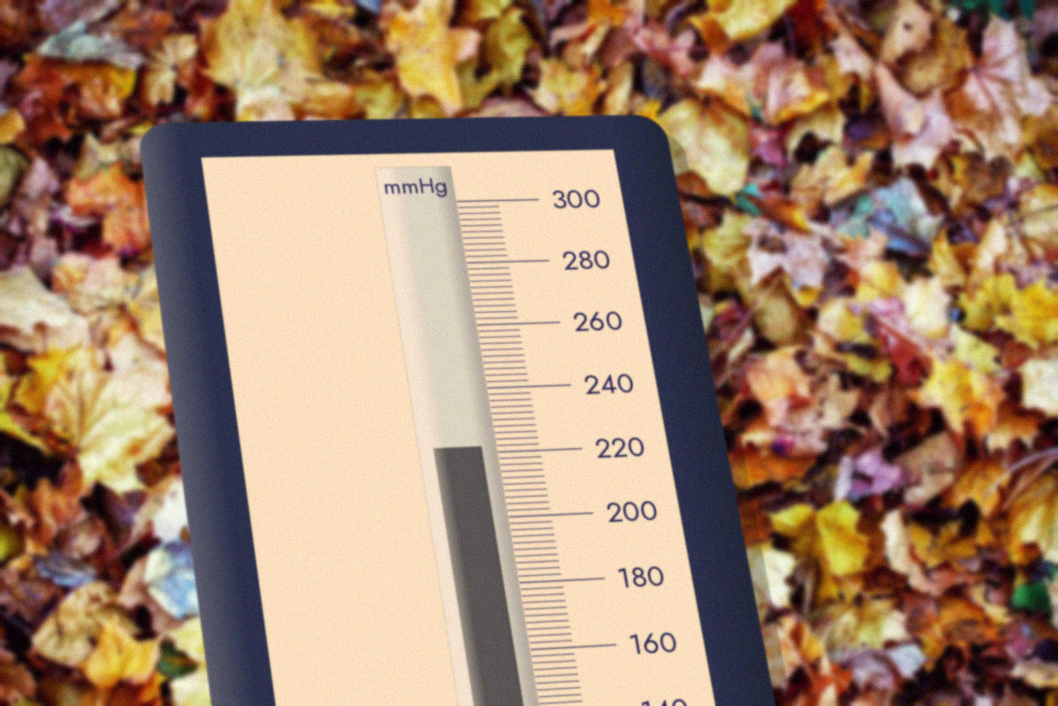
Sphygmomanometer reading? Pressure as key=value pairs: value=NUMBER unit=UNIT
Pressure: value=222 unit=mmHg
